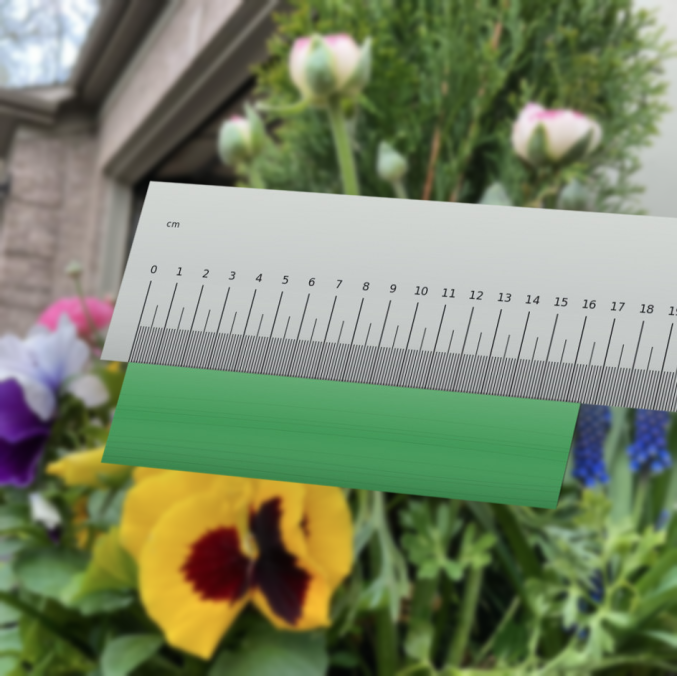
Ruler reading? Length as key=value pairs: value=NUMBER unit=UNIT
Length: value=16.5 unit=cm
